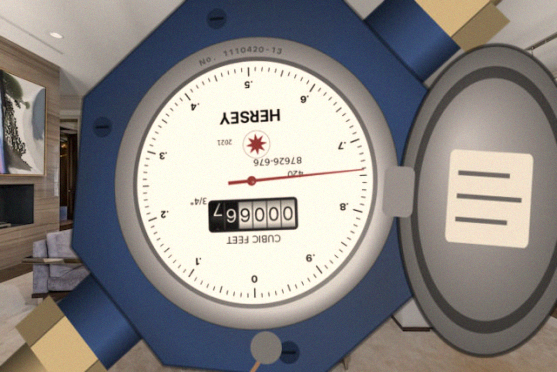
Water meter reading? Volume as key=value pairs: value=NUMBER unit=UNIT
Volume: value=666.74 unit=ft³
